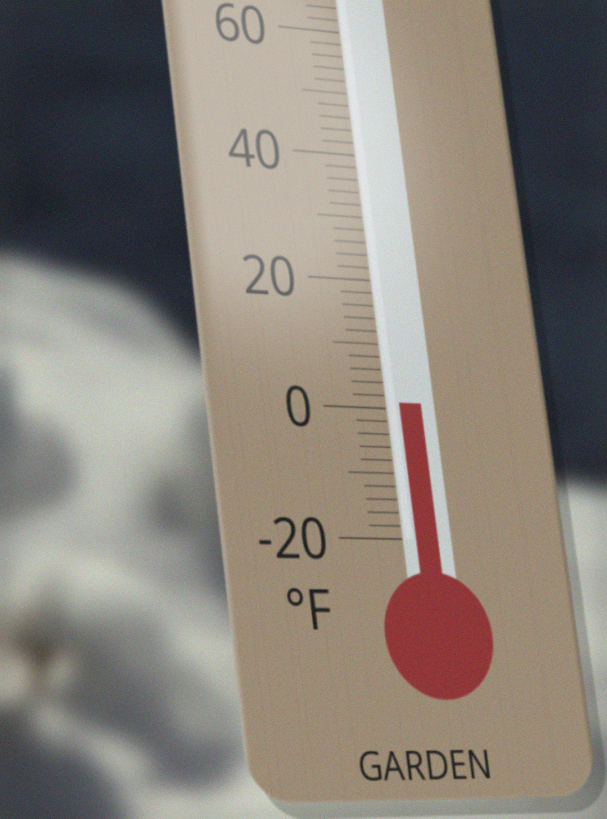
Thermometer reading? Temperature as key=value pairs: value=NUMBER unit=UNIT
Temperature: value=1 unit=°F
